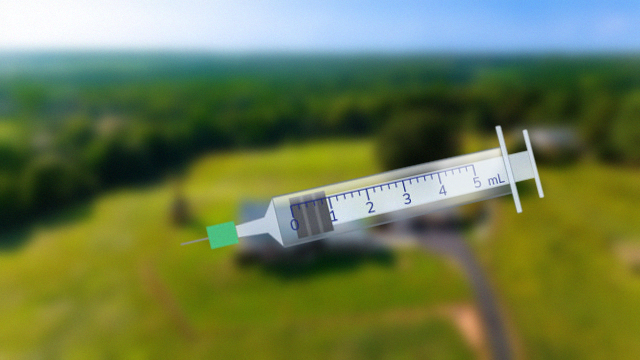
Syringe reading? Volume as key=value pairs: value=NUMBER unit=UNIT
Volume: value=0 unit=mL
